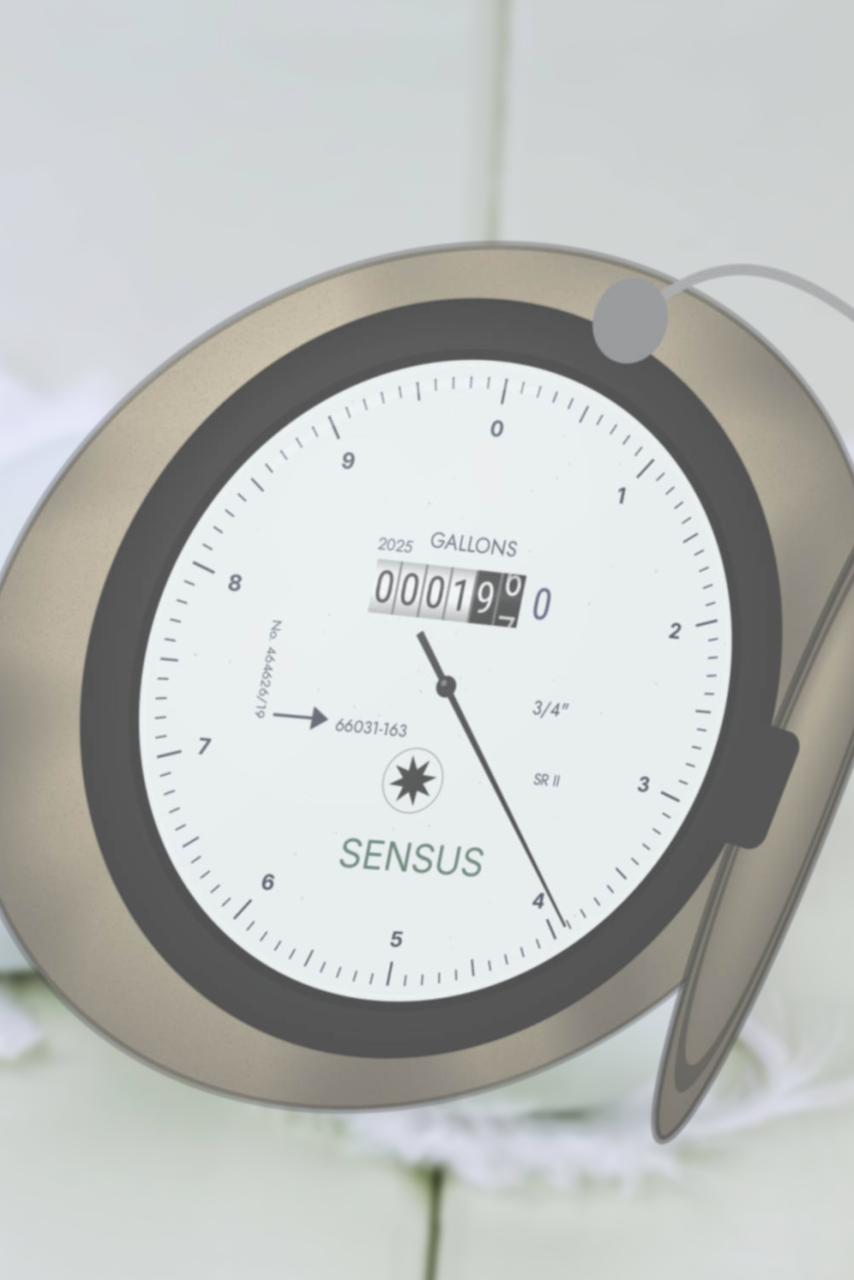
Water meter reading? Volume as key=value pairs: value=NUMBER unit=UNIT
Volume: value=1963.9 unit=gal
